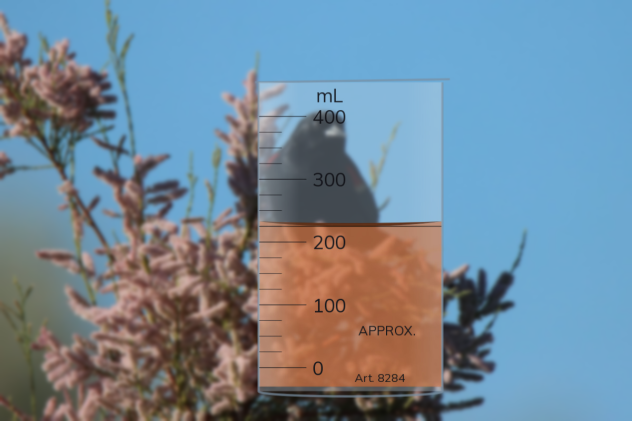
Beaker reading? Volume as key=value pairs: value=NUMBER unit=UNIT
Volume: value=225 unit=mL
